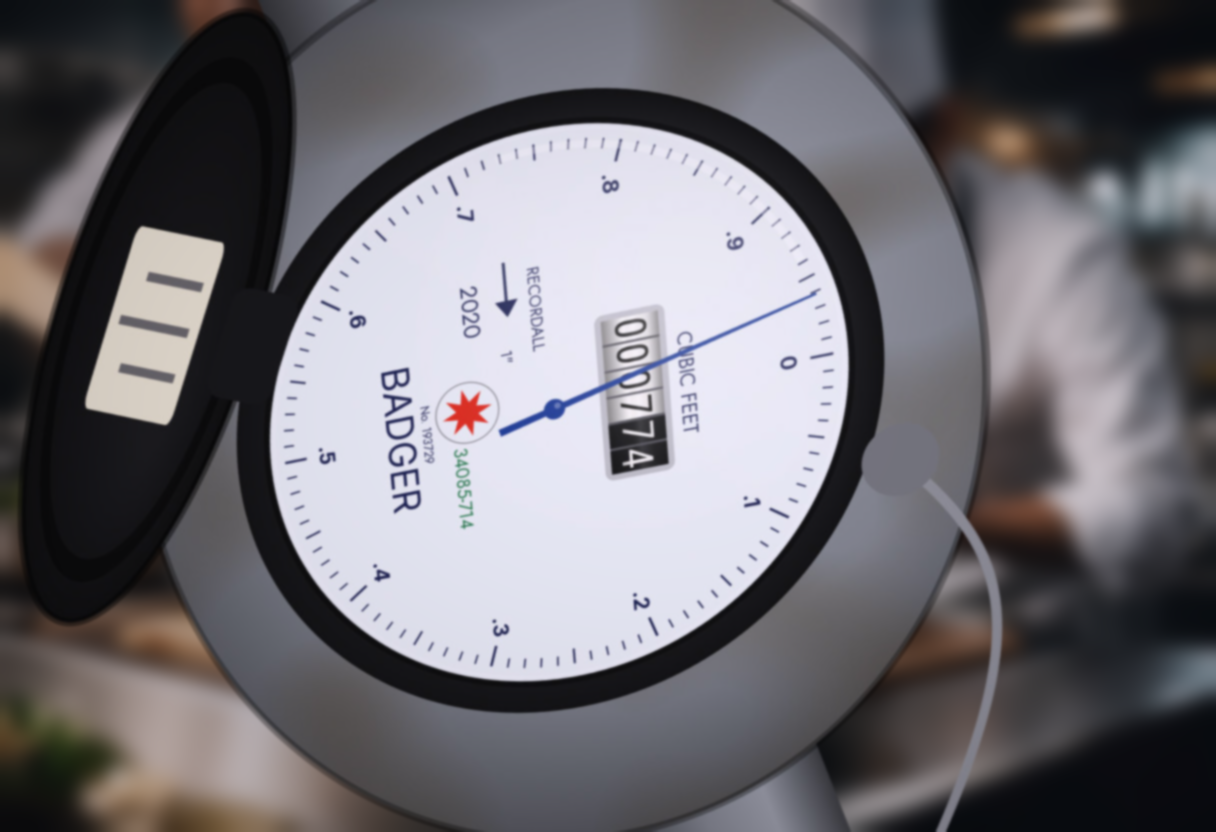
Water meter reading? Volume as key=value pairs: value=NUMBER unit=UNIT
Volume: value=773.96 unit=ft³
